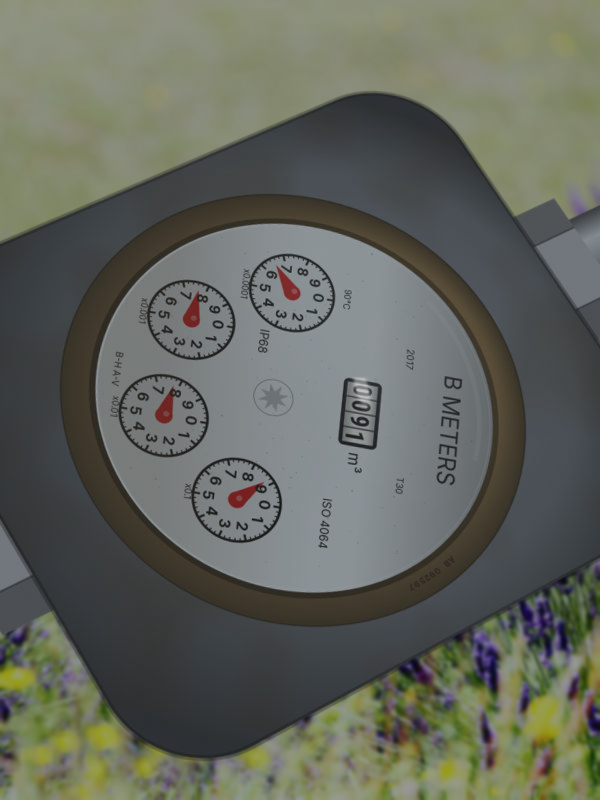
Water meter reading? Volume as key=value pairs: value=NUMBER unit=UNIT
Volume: value=90.8776 unit=m³
